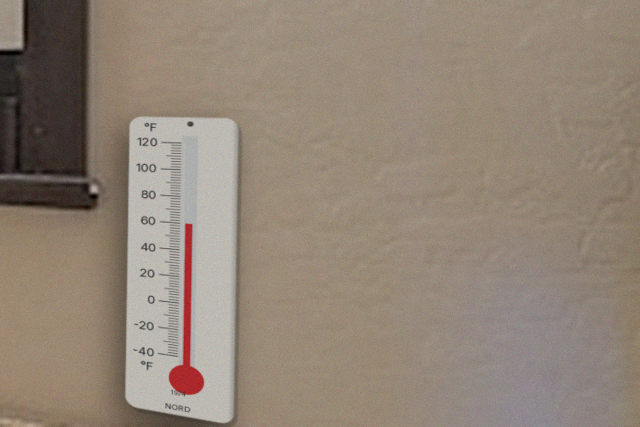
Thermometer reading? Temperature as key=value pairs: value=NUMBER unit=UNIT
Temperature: value=60 unit=°F
